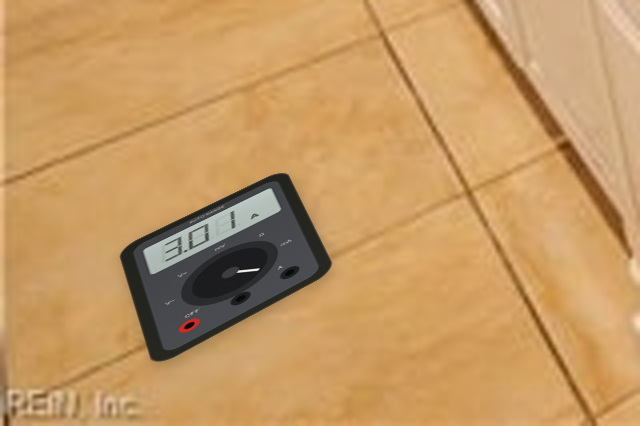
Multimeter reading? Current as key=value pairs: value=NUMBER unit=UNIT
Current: value=3.01 unit=A
